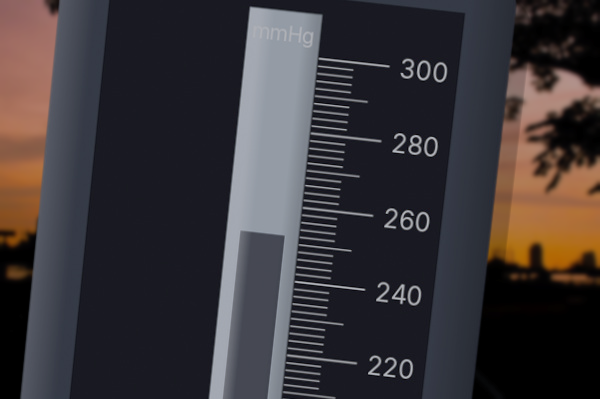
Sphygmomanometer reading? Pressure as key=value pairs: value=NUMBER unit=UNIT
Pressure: value=252 unit=mmHg
